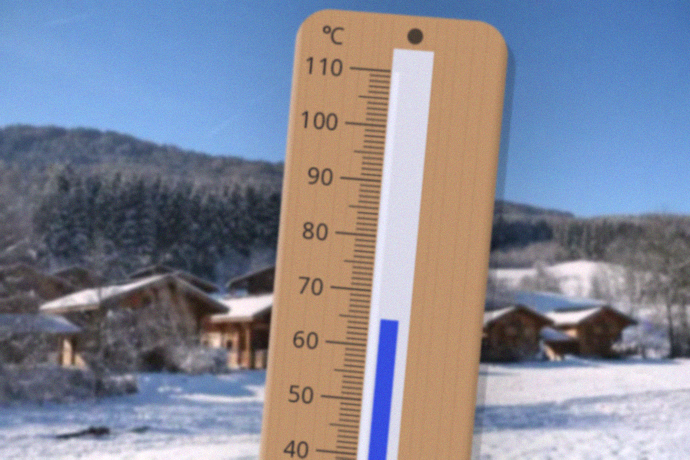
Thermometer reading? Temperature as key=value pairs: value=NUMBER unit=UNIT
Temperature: value=65 unit=°C
